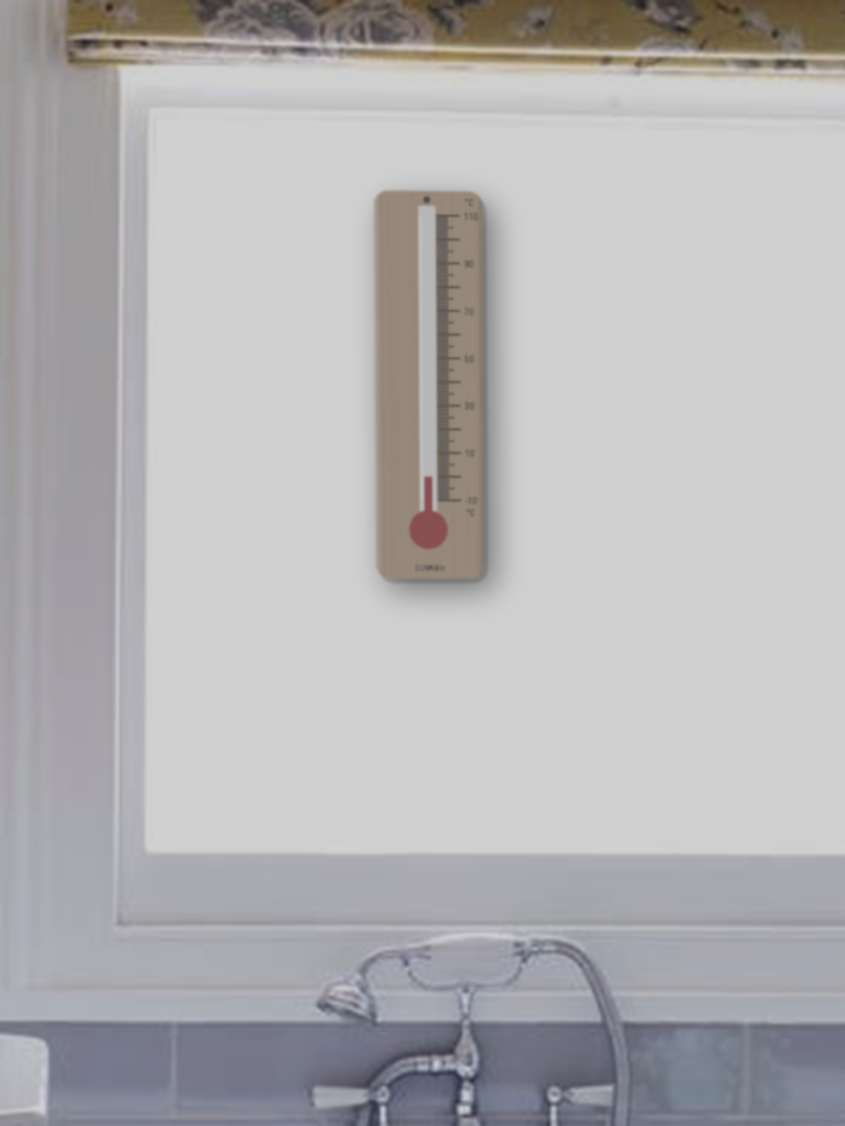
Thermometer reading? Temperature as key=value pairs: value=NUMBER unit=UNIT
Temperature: value=0 unit=°C
